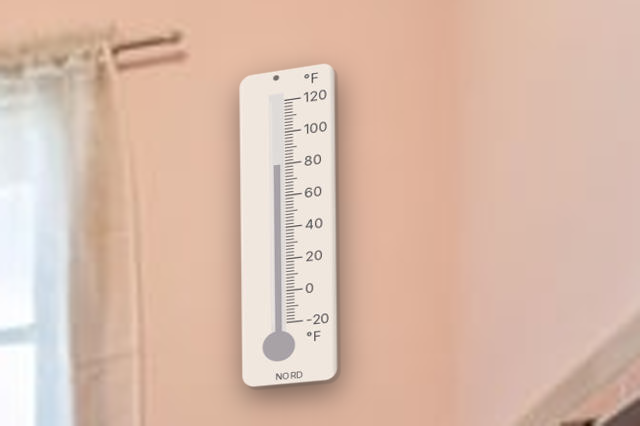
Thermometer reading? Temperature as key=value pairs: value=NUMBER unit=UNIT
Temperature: value=80 unit=°F
